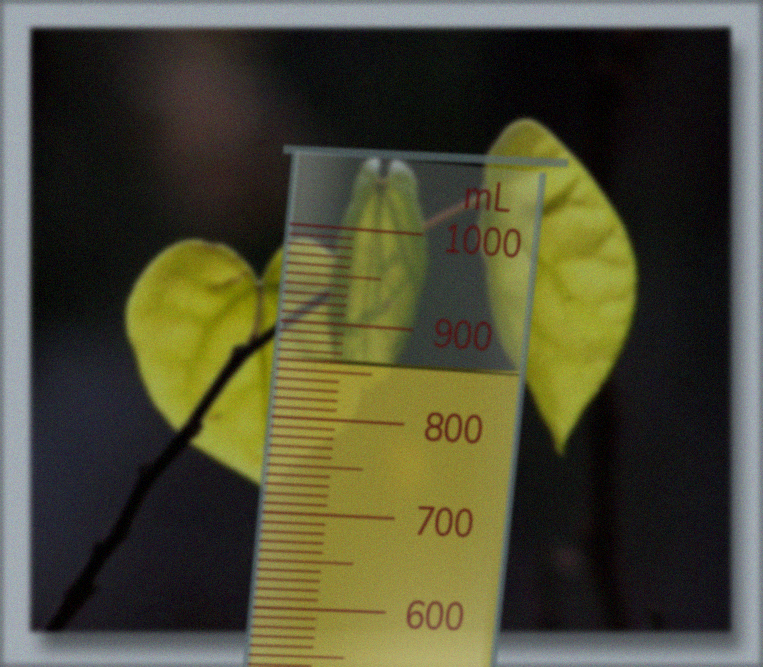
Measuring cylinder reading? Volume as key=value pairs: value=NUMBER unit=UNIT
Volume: value=860 unit=mL
